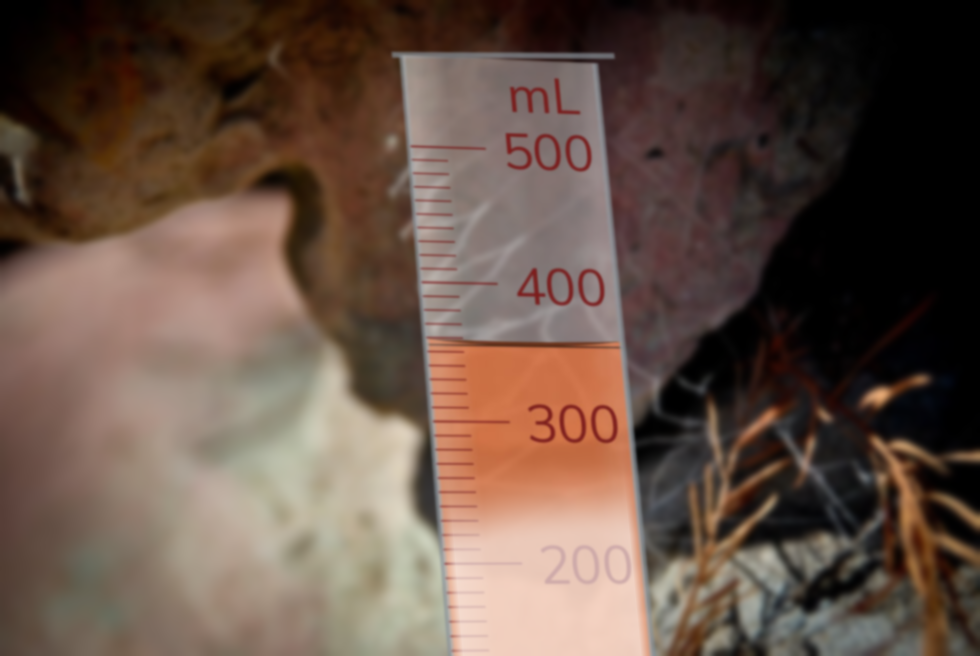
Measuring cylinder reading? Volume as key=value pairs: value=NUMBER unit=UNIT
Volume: value=355 unit=mL
